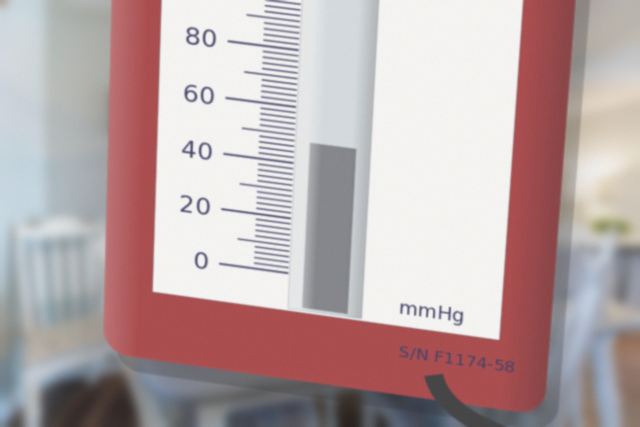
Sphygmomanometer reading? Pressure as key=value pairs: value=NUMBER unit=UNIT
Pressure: value=48 unit=mmHg
